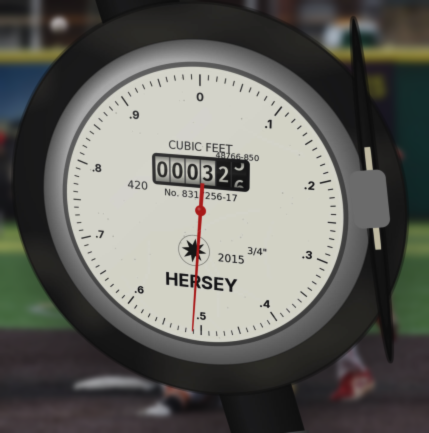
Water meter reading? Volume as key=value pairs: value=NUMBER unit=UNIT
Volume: value=325.51 unit=ft³
